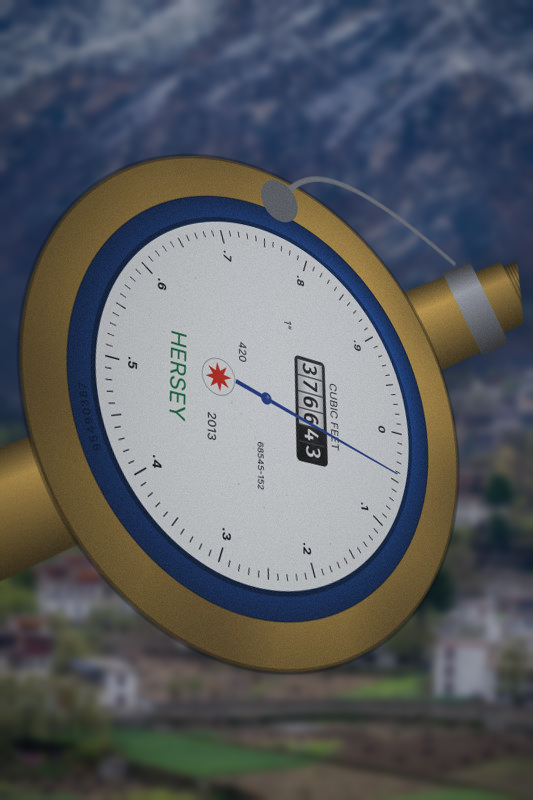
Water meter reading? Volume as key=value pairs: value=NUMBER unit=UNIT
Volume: value=376643.04 unit=ft³
